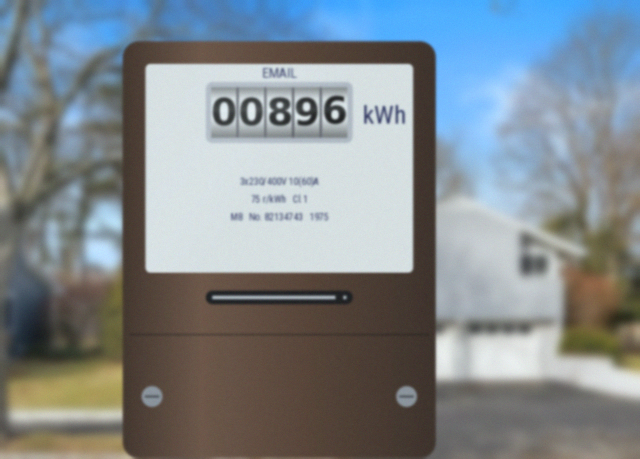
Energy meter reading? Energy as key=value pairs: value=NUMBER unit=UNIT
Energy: value=896 unit=kWh
